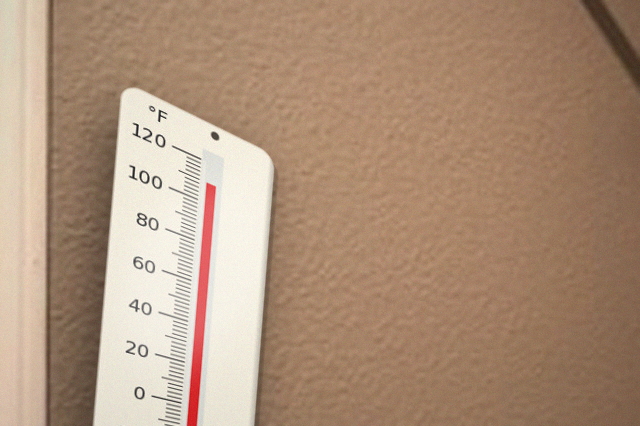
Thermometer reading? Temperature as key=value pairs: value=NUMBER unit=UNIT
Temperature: value=110 unit=°F
